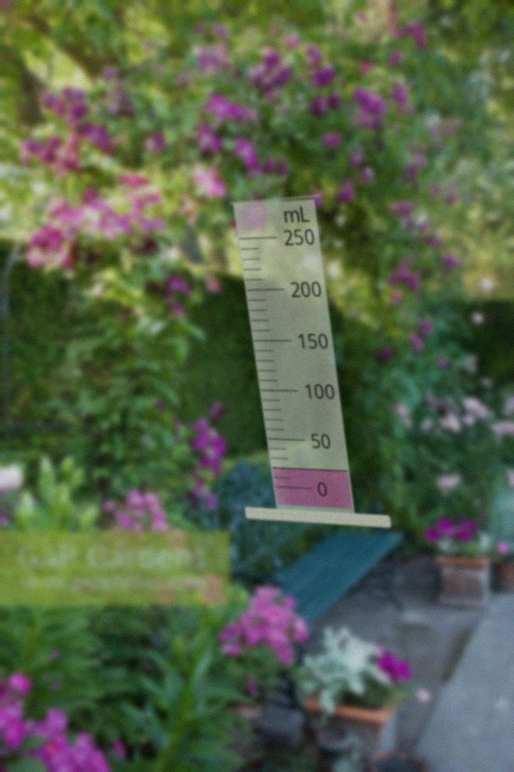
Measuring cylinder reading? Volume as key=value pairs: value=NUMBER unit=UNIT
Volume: value=20 unit=mL
